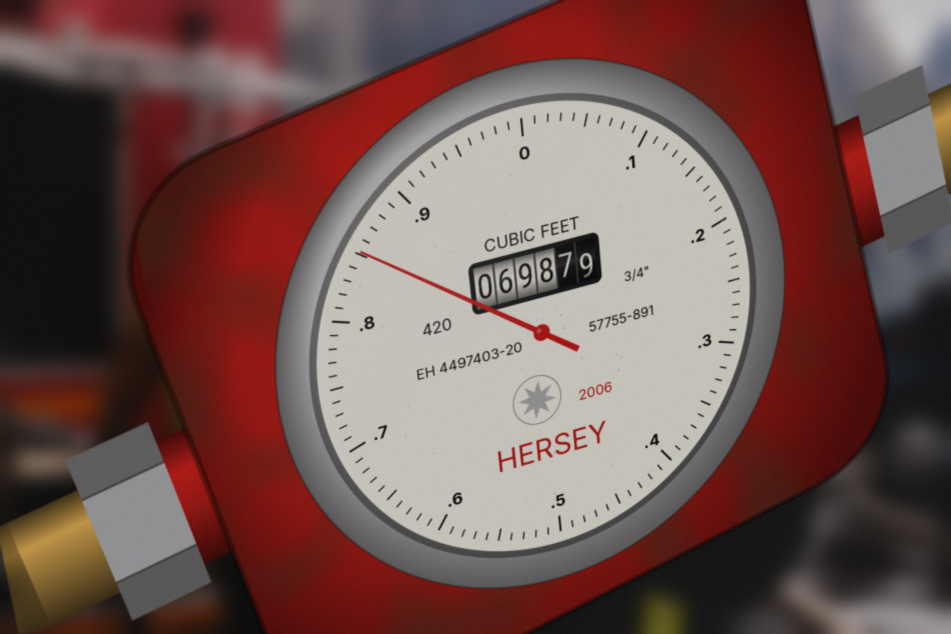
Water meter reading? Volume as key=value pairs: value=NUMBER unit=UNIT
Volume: value=69878.85 unit=ft³
